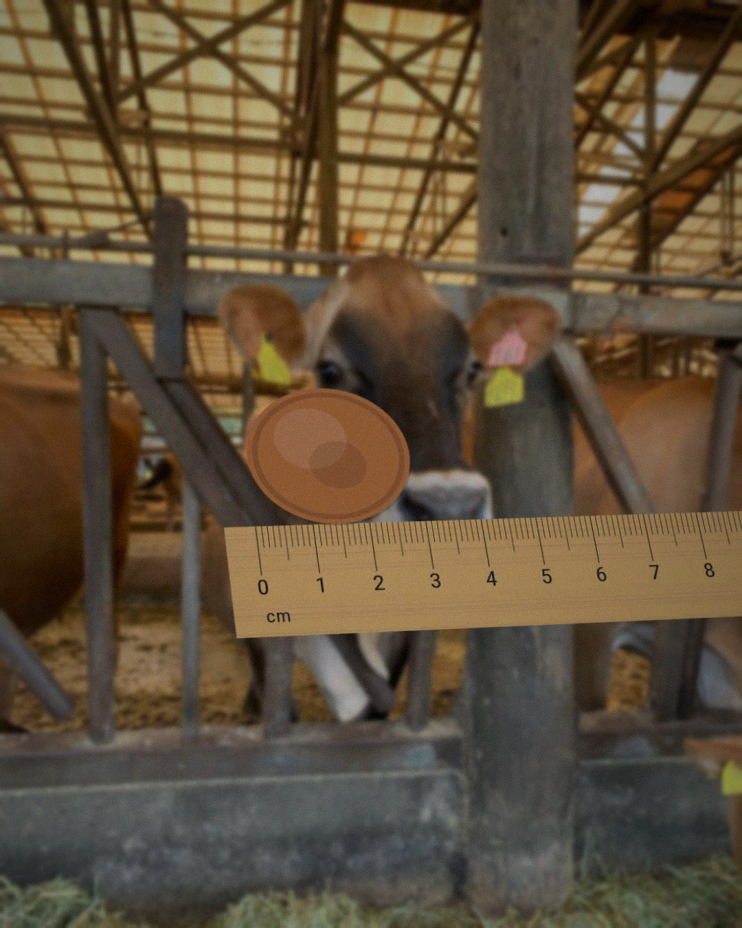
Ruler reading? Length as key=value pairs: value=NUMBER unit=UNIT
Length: value=2.9 unit=cm
